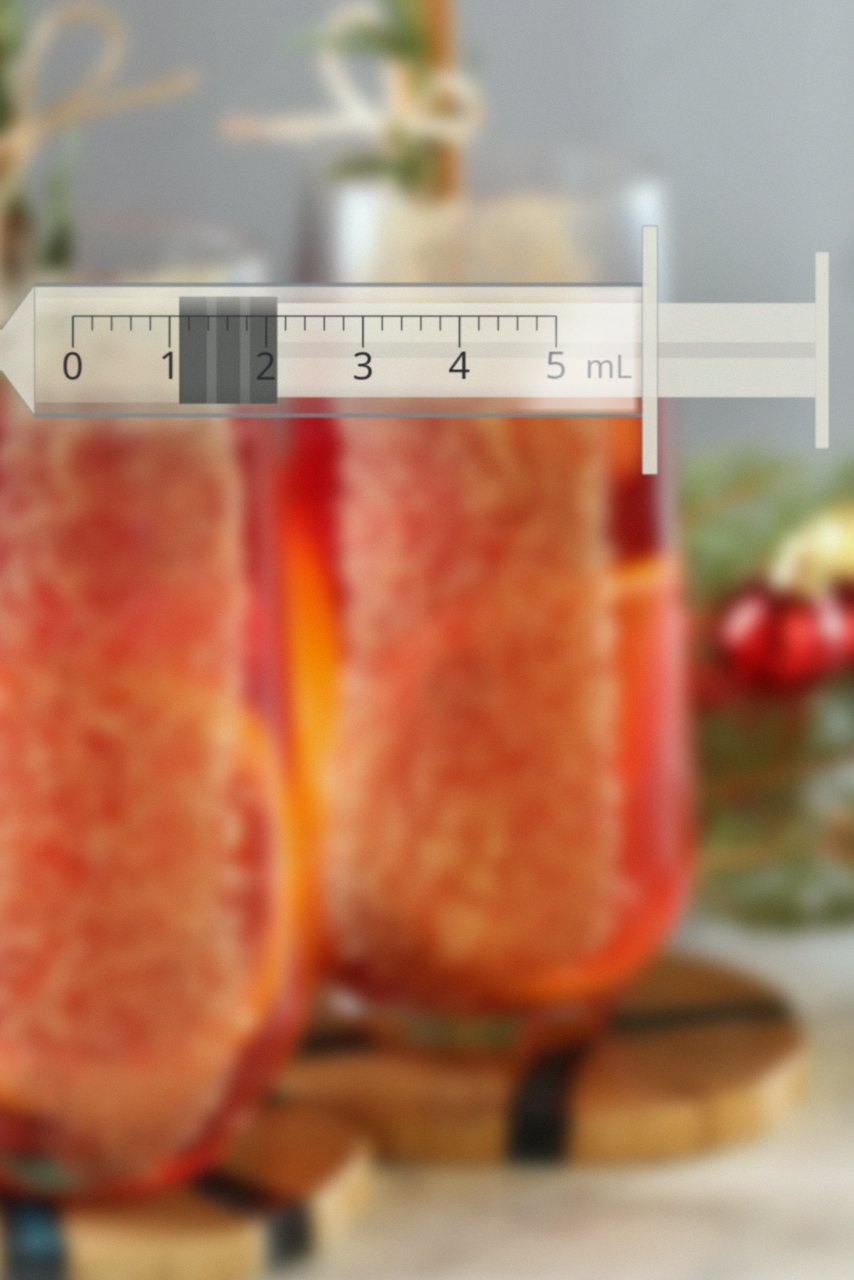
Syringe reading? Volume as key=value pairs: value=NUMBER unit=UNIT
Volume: value=1.1 unit=mL
